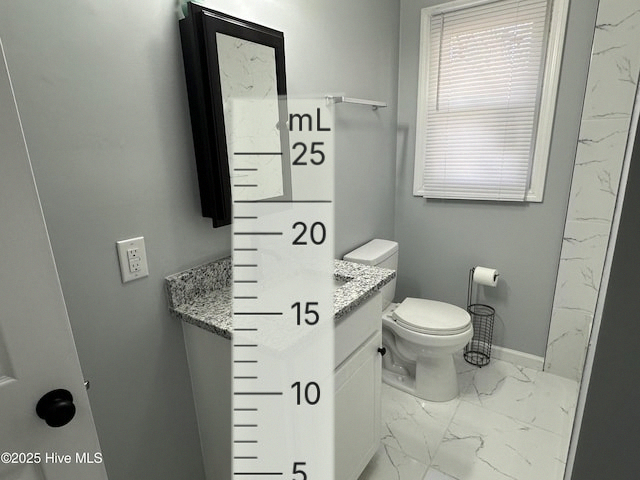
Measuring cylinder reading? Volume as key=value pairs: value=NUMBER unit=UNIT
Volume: value=22 unit=mL
